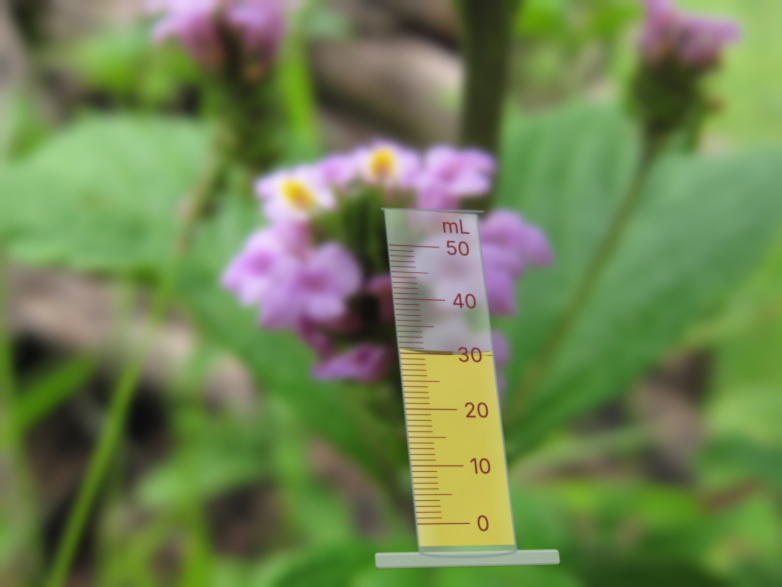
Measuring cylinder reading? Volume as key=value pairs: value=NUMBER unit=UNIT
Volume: value=30 unit=mL
